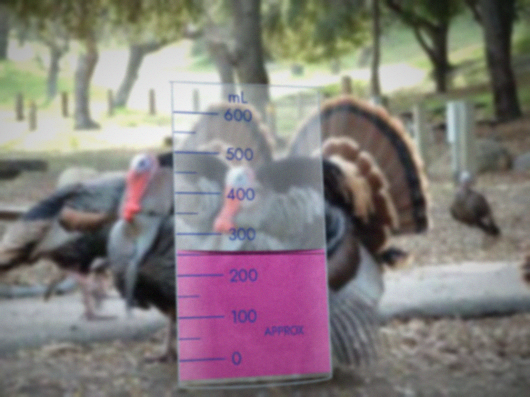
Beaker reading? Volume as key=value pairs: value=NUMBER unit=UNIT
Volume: value=250 unit=mL
